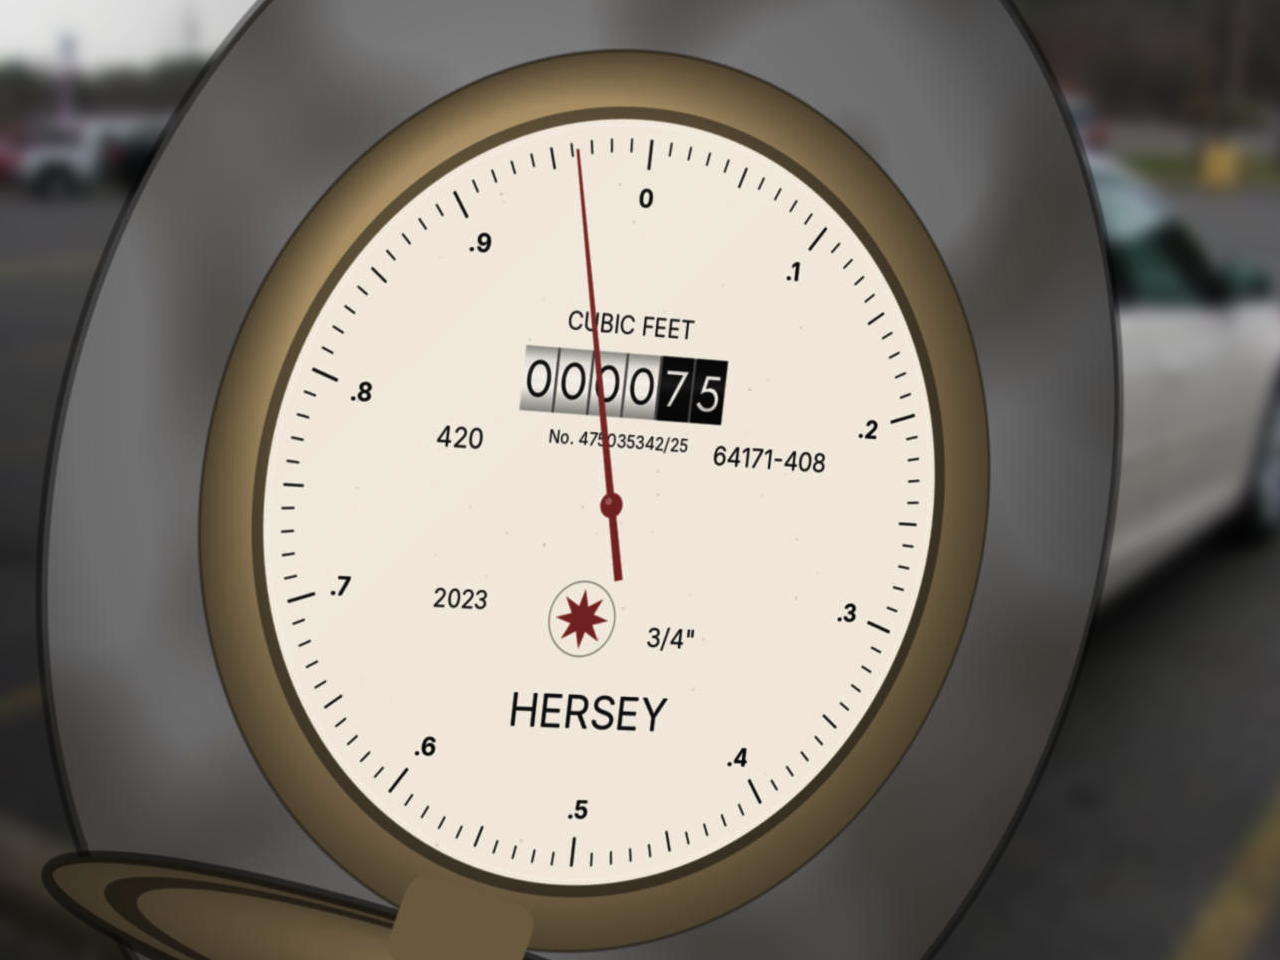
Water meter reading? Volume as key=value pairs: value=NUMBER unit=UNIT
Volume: value=74.96 unit=ft³
